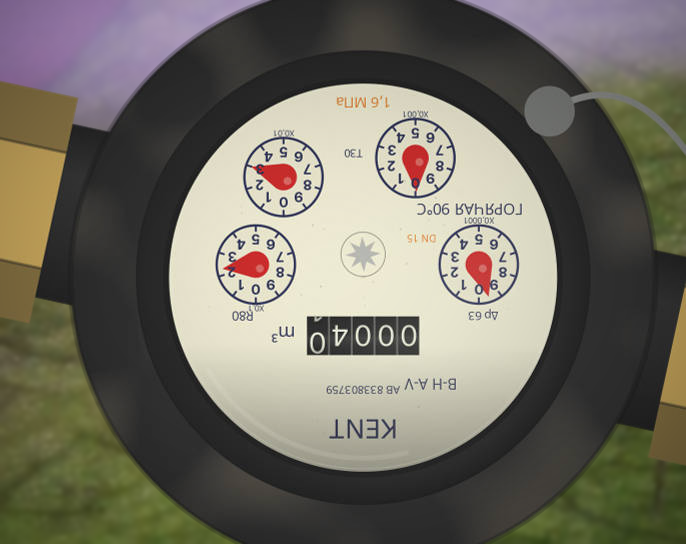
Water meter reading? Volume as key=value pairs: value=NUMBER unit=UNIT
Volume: value=40.2299 unit=m³
